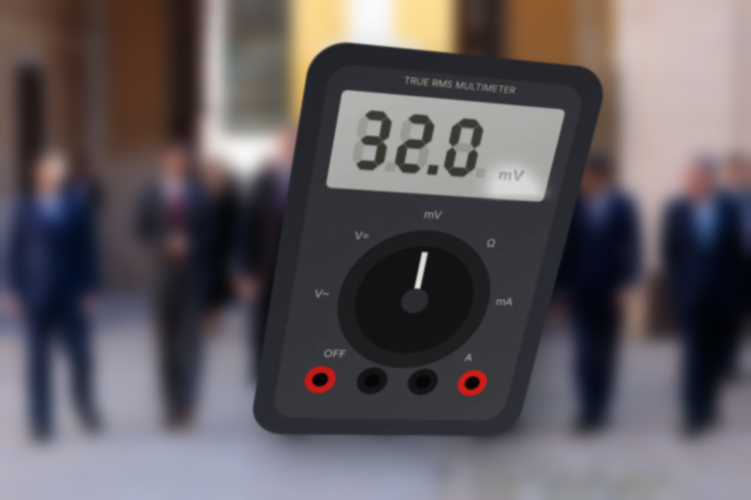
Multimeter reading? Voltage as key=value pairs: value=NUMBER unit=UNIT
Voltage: value=32.0 unit=mV
